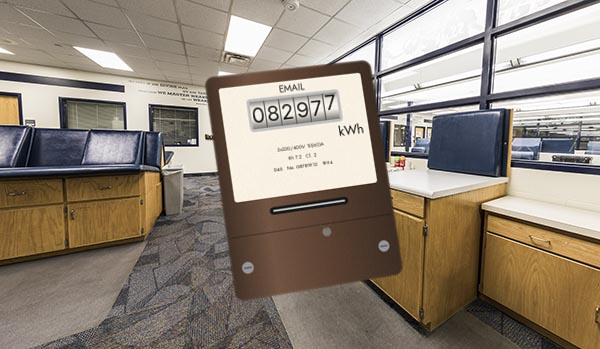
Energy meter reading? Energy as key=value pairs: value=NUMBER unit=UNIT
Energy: value=82977 unit=kWh
